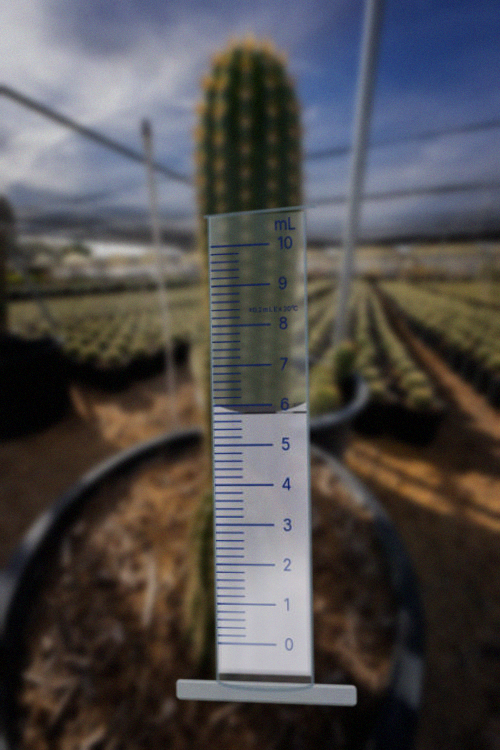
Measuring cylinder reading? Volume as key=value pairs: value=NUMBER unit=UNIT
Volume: value=5.8 unit=mL
